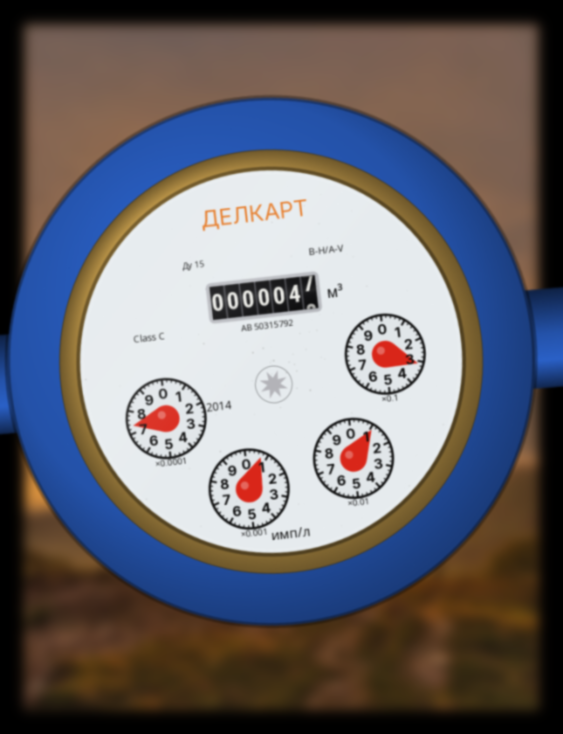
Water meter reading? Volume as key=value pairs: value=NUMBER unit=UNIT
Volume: value=47.3107 unit=m³
